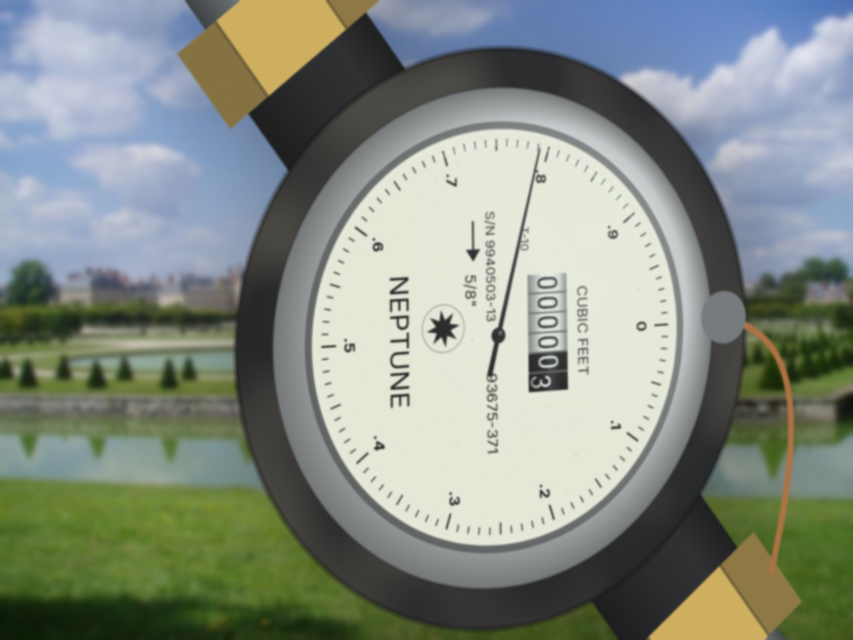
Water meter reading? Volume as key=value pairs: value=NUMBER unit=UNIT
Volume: value=2.79 unit=ft³
